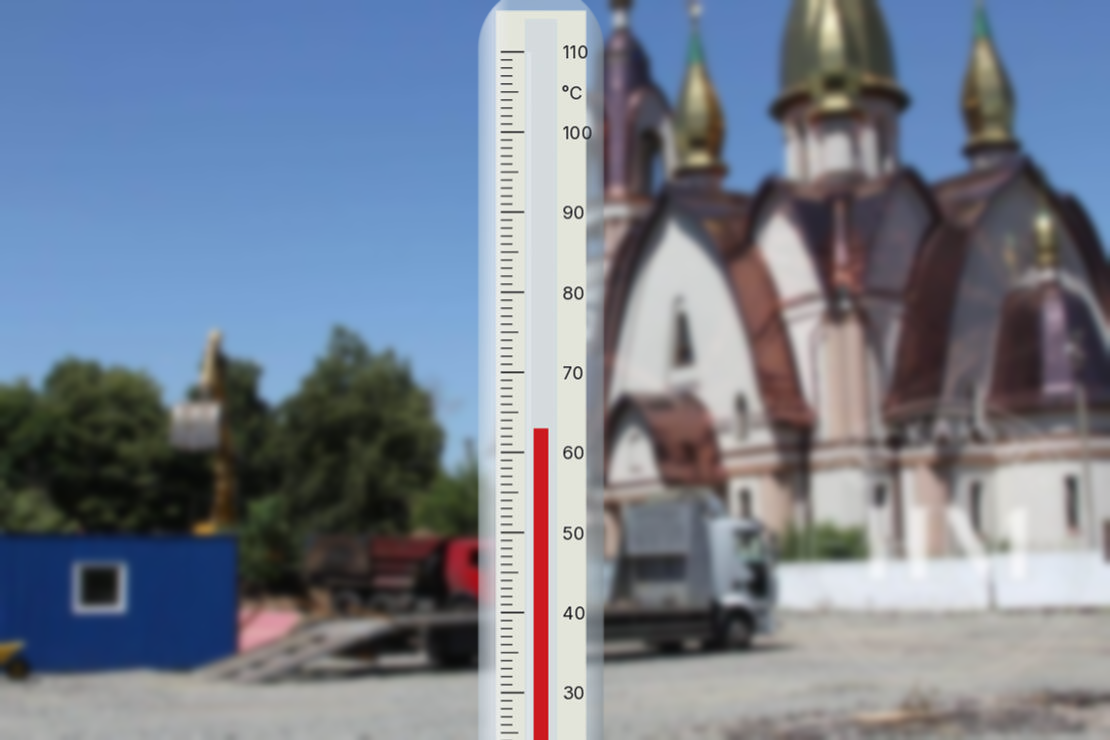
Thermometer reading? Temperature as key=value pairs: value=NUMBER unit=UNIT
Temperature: value=63 unit=°C
